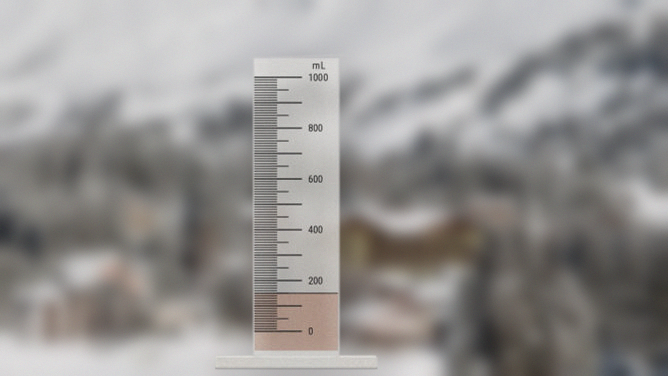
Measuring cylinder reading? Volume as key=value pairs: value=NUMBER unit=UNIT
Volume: value=150 unit=mL
